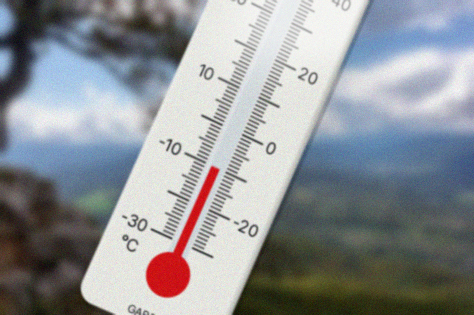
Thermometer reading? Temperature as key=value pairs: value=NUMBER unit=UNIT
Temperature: value=-10 unit=°C
